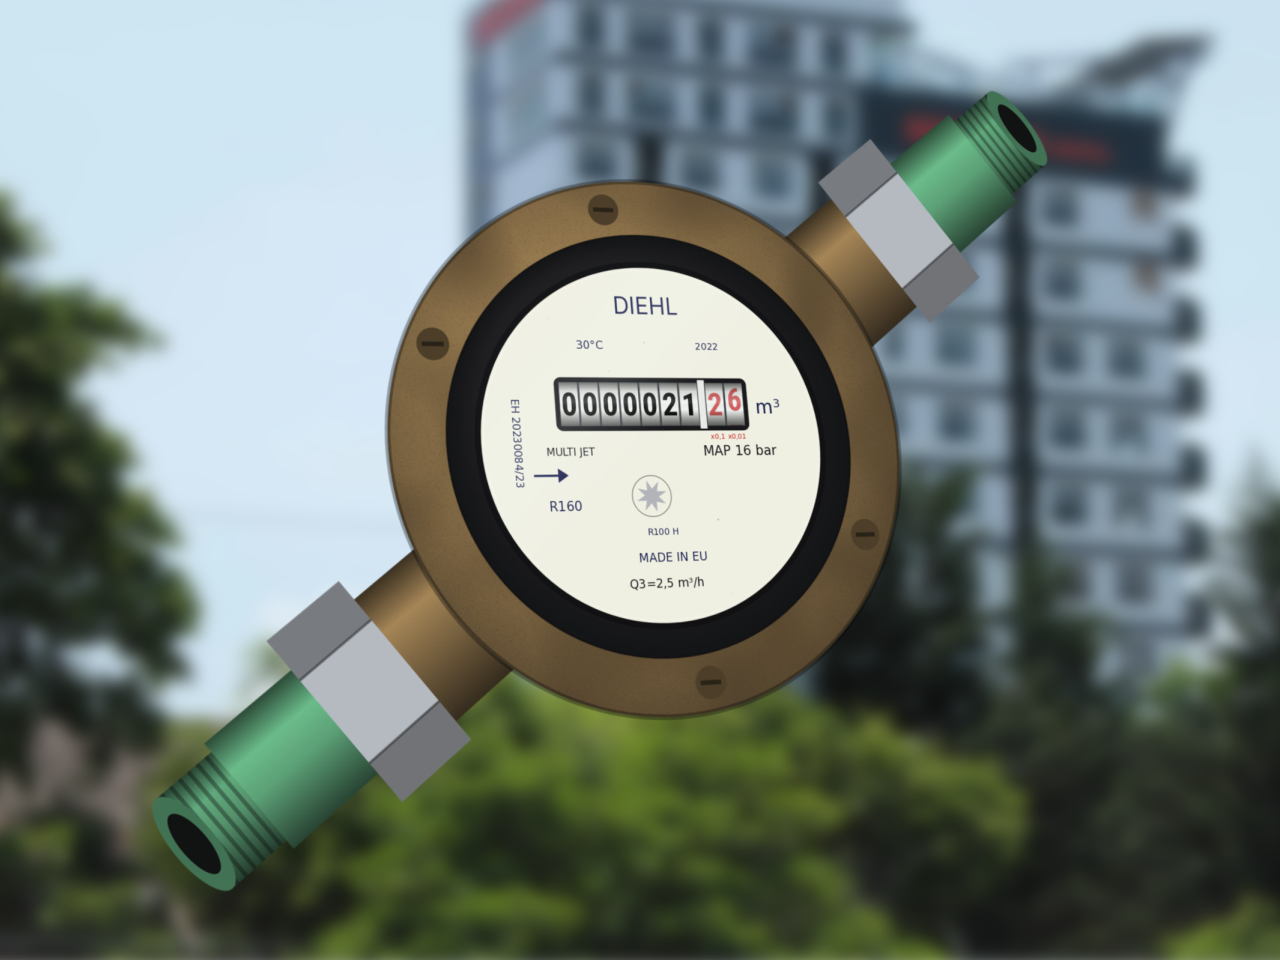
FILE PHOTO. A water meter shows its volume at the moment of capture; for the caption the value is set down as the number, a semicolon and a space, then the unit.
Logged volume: 21.26; m³
